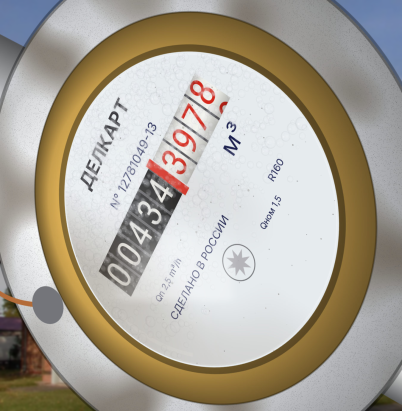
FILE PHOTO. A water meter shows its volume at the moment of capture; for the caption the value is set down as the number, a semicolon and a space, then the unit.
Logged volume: 434.3978; m³
